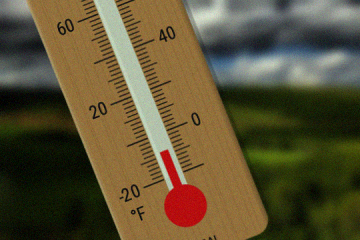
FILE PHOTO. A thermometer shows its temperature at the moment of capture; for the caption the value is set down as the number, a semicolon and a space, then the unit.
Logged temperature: -8; °F
